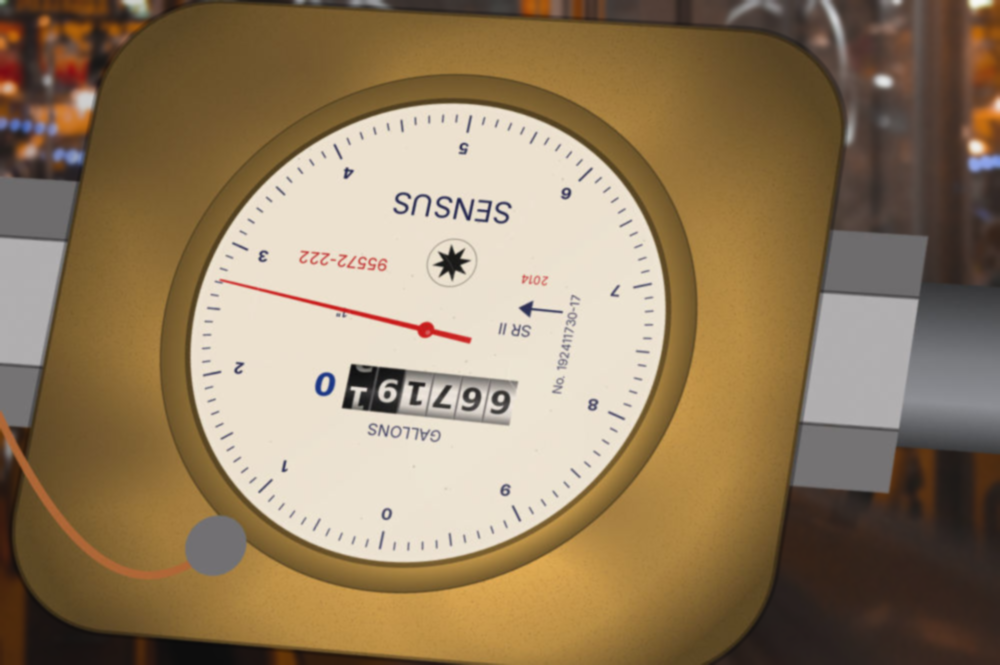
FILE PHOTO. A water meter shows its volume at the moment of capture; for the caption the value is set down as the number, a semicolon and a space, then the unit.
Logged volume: 6671912.7; gal
